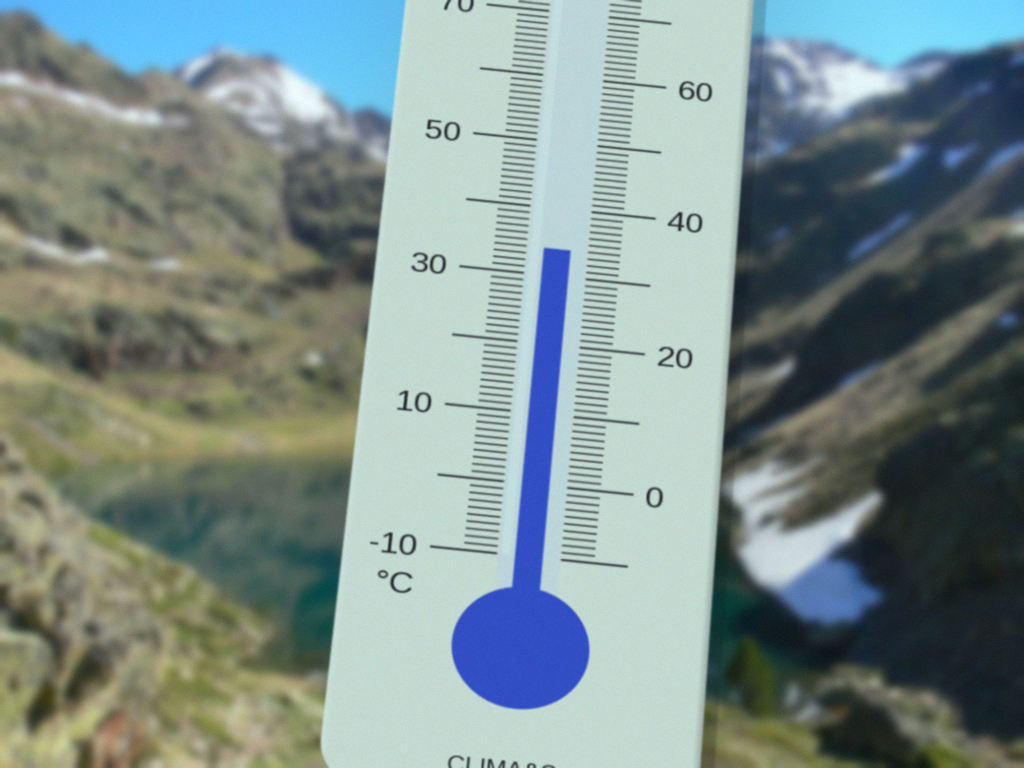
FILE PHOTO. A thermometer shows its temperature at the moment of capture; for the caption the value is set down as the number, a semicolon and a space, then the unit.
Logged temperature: 34; °C
